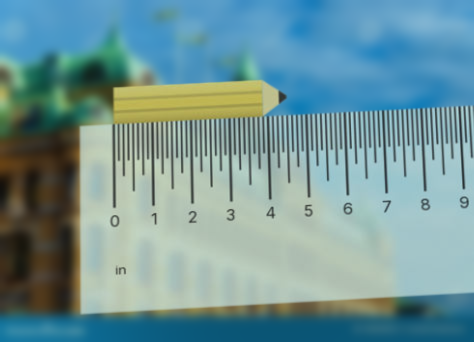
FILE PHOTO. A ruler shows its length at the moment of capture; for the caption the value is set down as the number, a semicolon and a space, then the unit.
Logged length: 4.5; in
